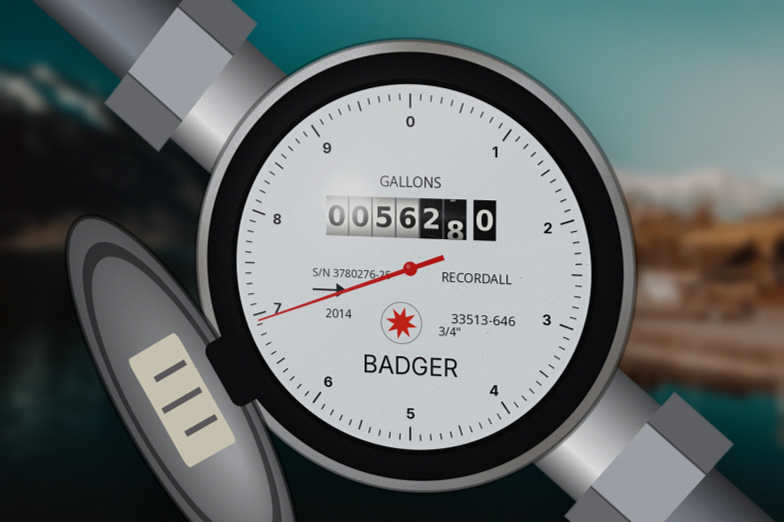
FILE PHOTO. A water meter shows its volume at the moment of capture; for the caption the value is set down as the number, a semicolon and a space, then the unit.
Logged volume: 56276.9; gal
